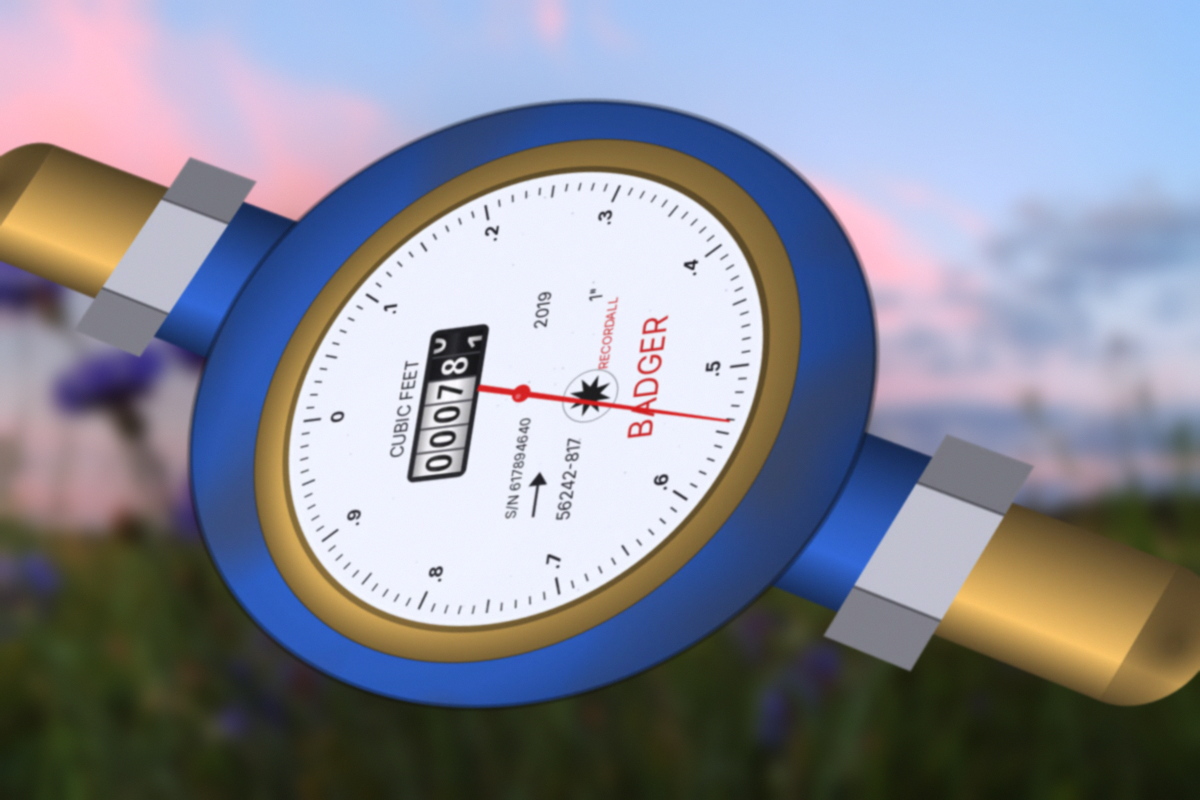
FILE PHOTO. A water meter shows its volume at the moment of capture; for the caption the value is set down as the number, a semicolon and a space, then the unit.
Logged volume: 780.54; ft³
